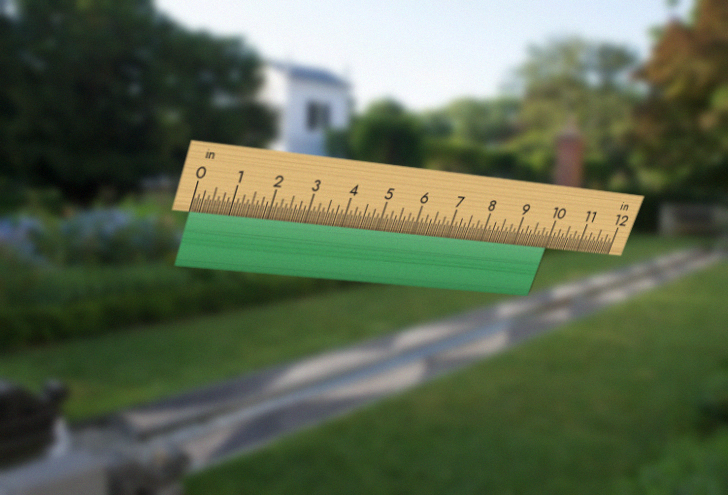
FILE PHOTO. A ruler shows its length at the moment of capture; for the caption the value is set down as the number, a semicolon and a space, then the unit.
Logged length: 10; in
